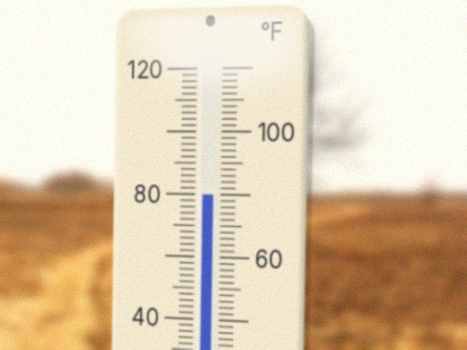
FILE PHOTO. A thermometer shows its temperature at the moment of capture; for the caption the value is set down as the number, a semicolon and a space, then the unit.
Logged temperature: 80; °F
